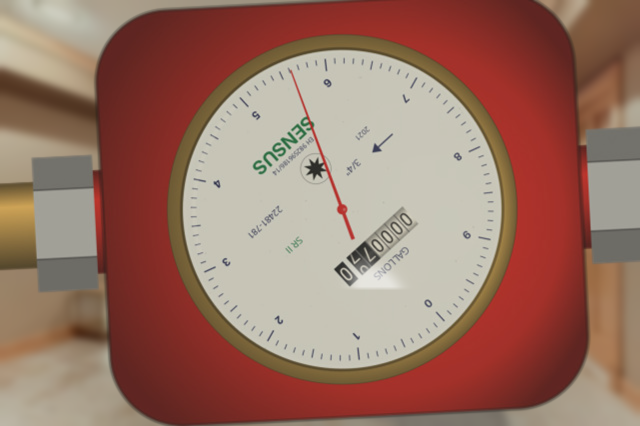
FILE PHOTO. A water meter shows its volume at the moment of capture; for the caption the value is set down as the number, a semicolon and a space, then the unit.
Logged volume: 765.6; gal
